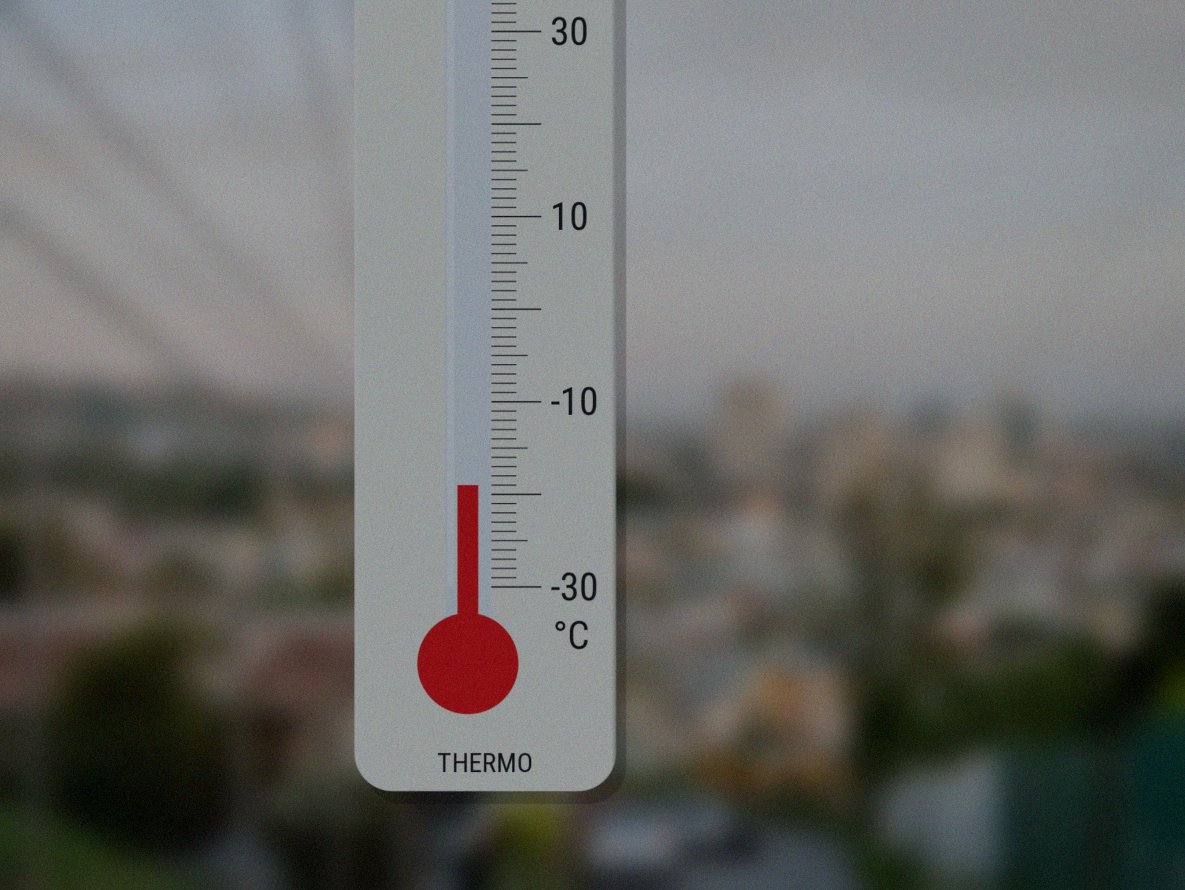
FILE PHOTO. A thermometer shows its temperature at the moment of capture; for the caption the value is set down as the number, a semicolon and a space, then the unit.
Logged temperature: -19; °C
